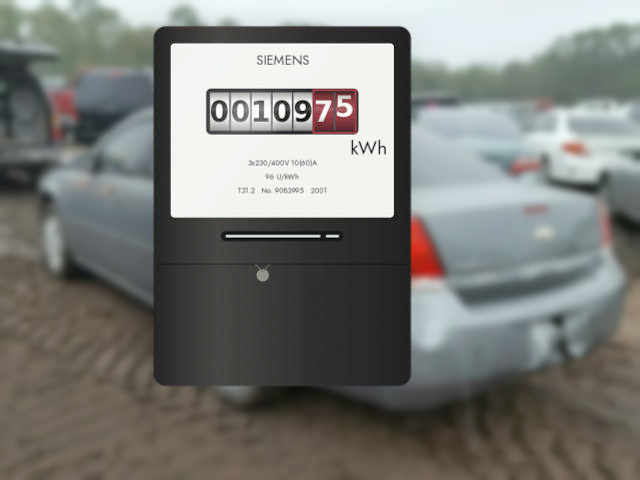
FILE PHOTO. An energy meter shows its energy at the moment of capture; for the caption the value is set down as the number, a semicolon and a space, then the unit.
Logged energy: 109.75; kWh
